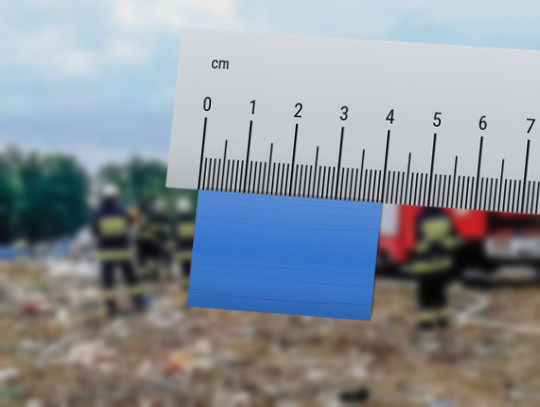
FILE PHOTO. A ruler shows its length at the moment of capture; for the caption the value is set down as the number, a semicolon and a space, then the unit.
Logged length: 4; cm
